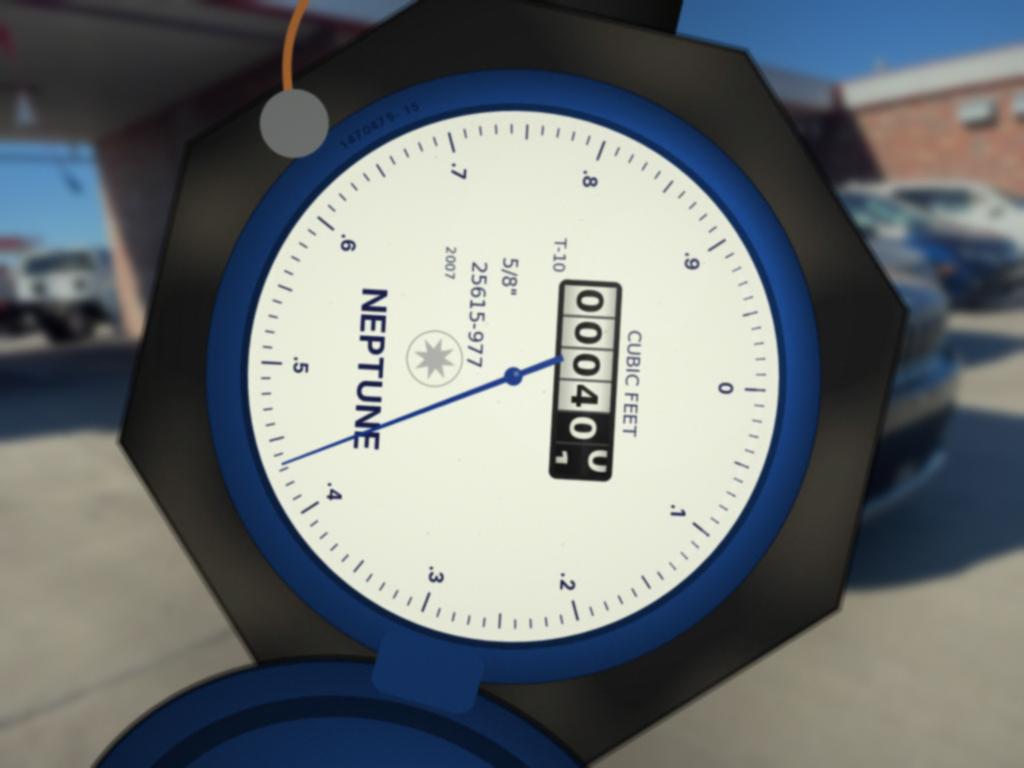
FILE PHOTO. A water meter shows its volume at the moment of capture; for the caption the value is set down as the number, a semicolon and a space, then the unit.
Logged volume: 400.43; ft³
